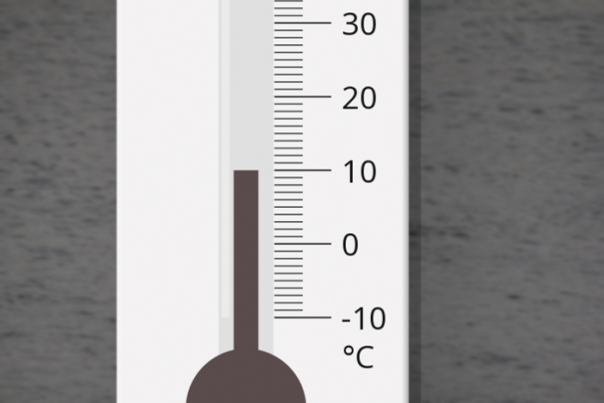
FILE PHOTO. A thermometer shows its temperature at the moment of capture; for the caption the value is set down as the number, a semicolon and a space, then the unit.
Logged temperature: 10; °C
